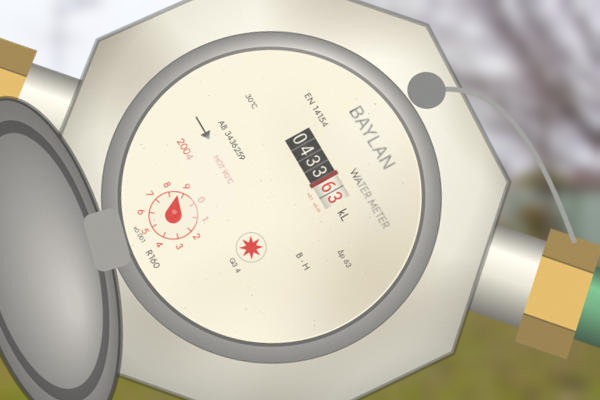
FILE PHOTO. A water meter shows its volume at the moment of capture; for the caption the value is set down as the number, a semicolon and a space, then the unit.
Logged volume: 433.638; kL
